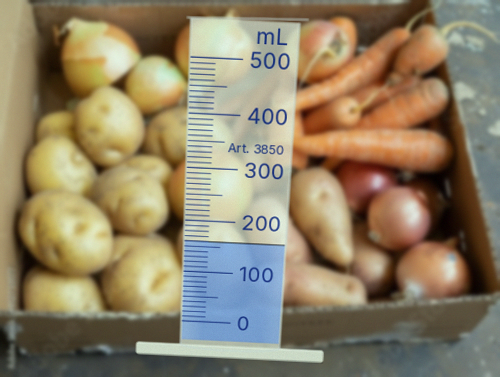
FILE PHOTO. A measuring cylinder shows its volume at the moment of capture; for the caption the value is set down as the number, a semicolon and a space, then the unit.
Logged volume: 160; mL
